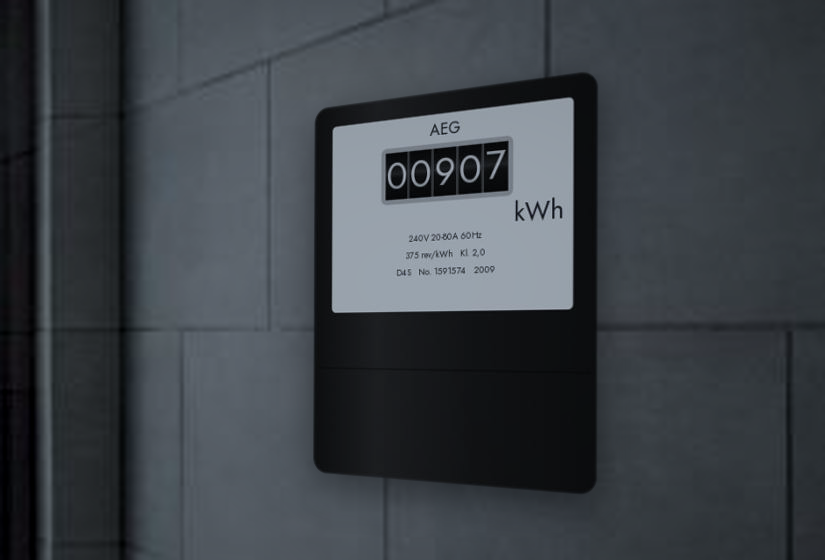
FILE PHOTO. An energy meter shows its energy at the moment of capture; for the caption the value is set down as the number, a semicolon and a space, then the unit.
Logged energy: 907; kWh
